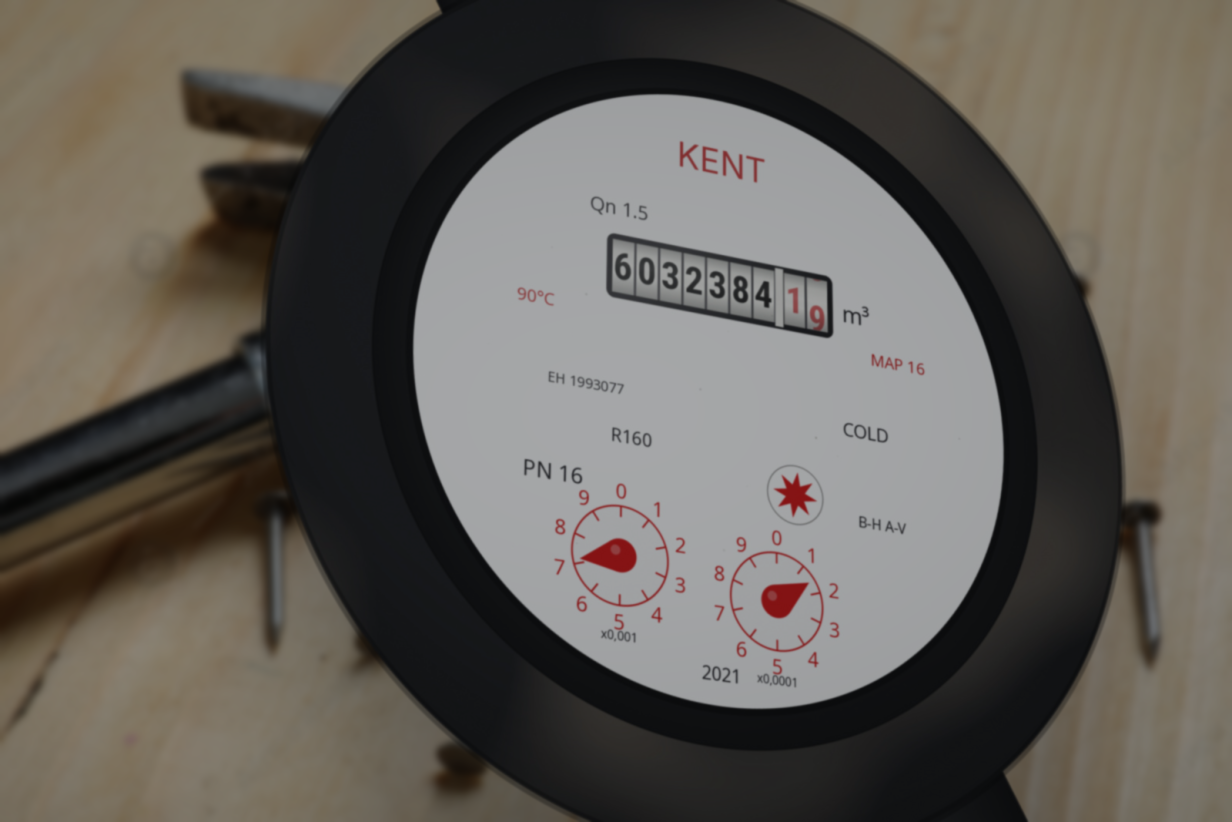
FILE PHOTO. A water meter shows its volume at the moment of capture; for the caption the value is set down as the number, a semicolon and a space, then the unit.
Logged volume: 6032384.1871; m³
